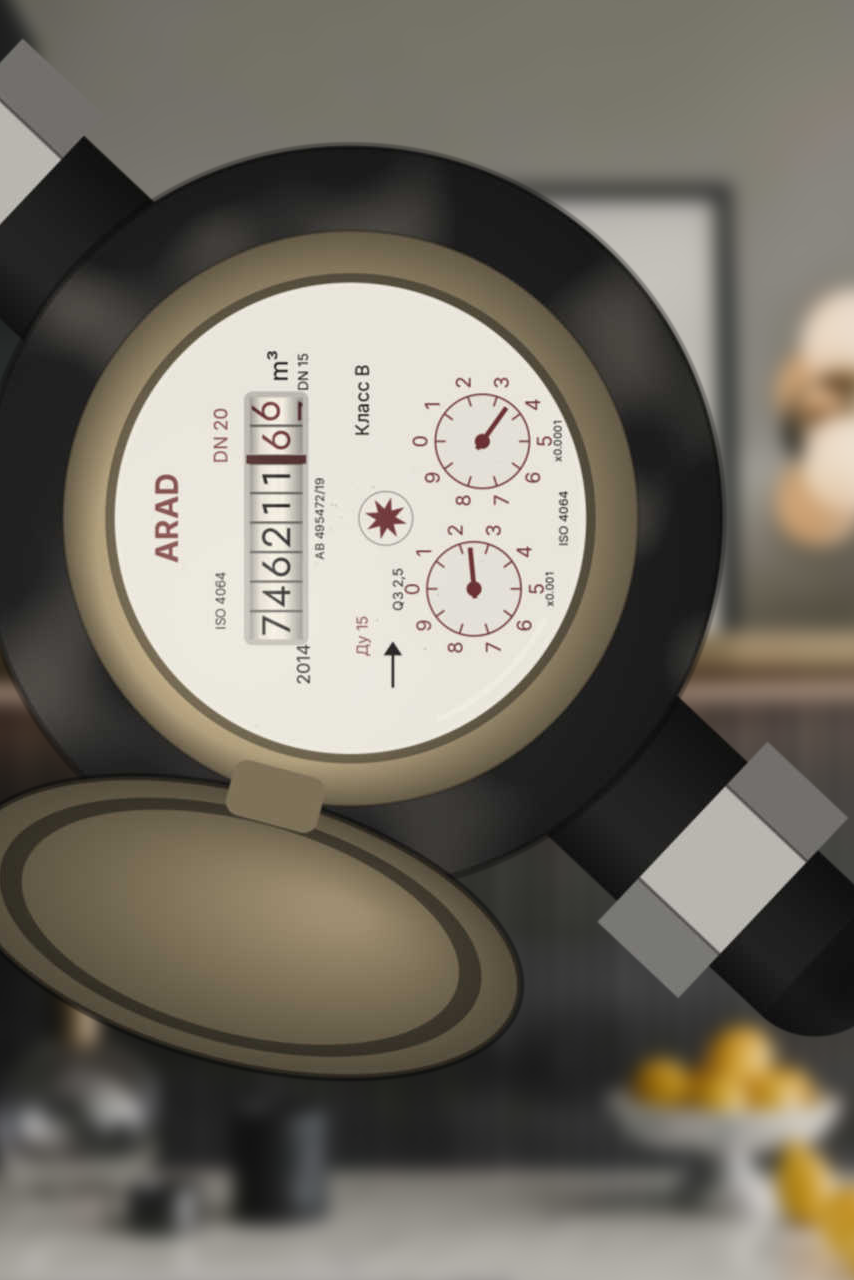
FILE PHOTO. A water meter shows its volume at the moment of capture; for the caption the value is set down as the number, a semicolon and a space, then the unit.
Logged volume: 746211.6623; m³
